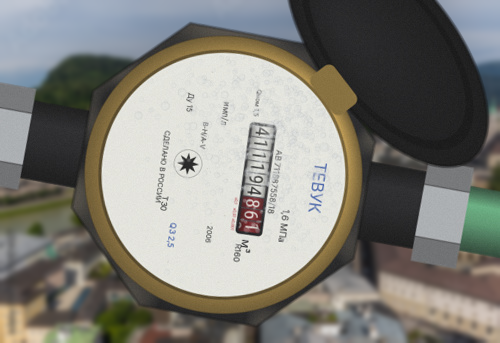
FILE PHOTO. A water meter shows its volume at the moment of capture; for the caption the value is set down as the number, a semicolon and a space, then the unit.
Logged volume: 411194.861; m³
